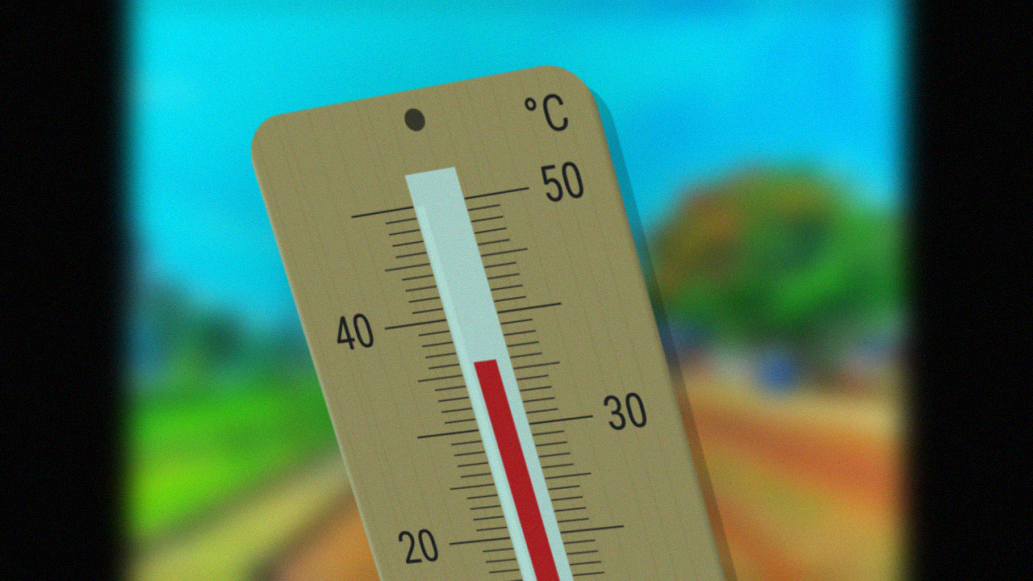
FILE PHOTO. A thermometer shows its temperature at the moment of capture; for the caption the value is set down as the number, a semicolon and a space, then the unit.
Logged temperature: 36; °C
